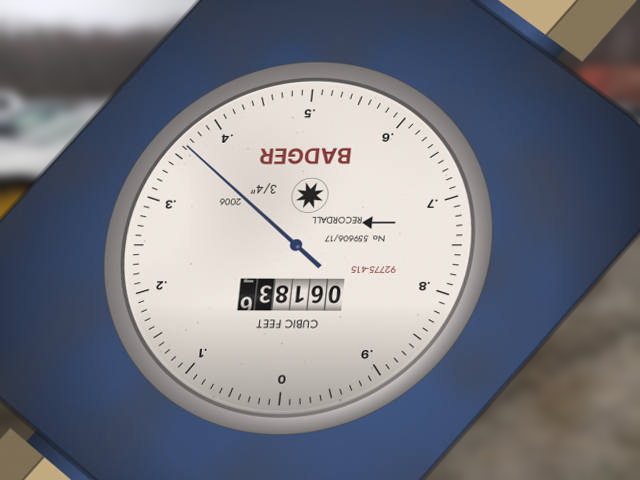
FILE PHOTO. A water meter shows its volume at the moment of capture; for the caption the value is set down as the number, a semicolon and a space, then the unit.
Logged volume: 61836.36; ft³
